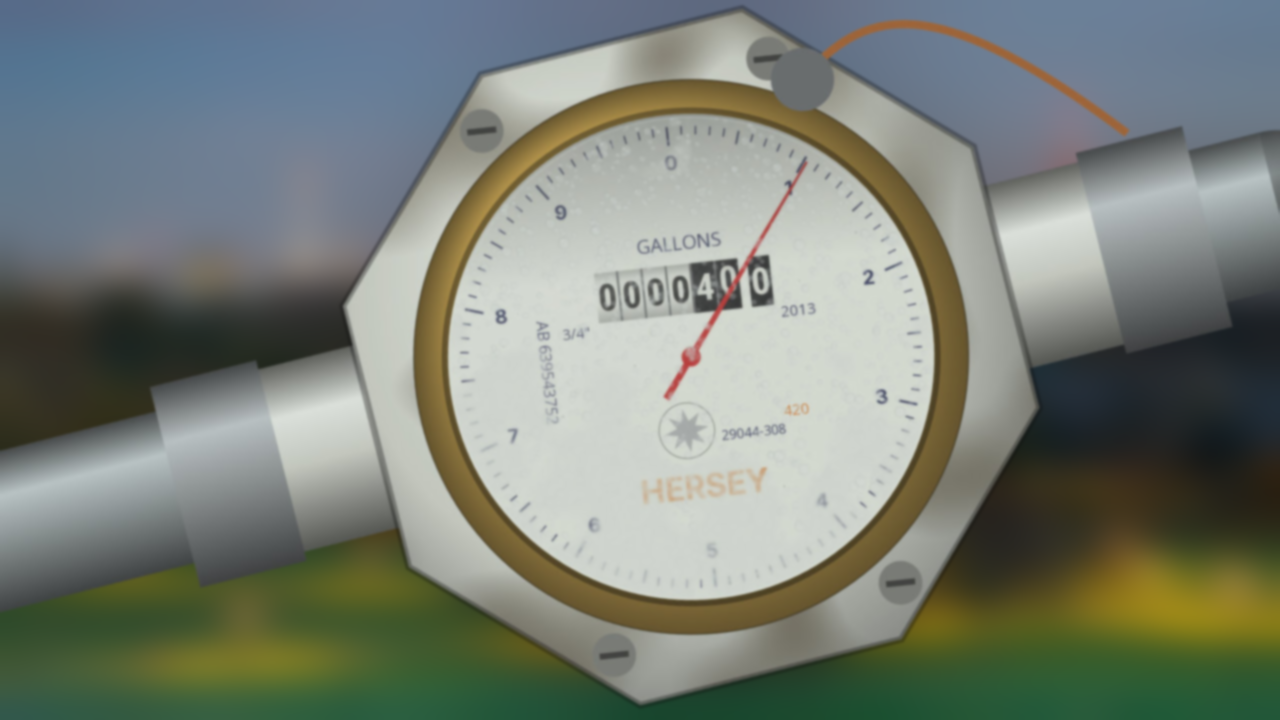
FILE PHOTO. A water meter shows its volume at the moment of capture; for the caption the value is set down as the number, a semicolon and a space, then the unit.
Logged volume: 401.0; gal
